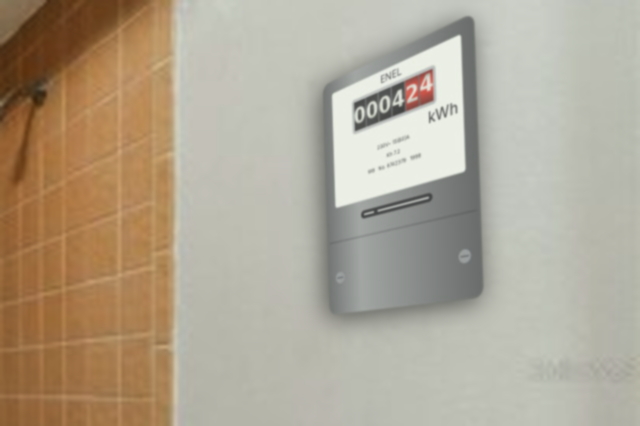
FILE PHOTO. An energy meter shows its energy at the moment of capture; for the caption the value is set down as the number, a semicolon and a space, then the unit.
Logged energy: 4.24; kWh
